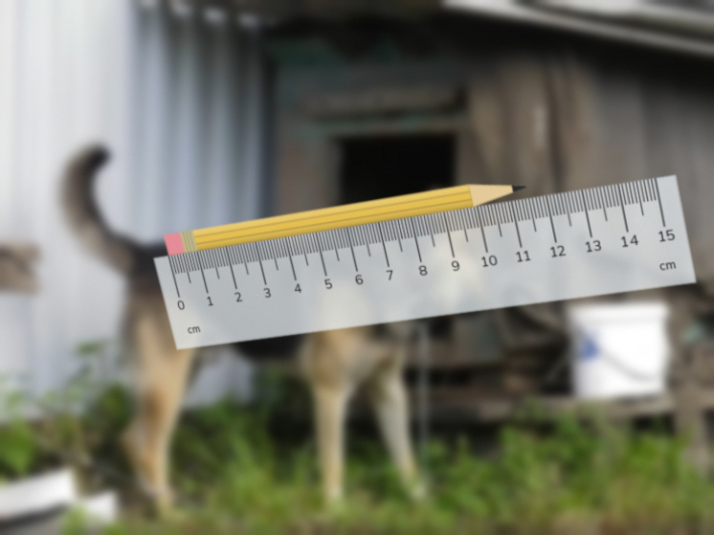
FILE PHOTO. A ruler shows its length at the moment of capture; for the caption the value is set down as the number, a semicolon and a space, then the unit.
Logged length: 11.5; cm
